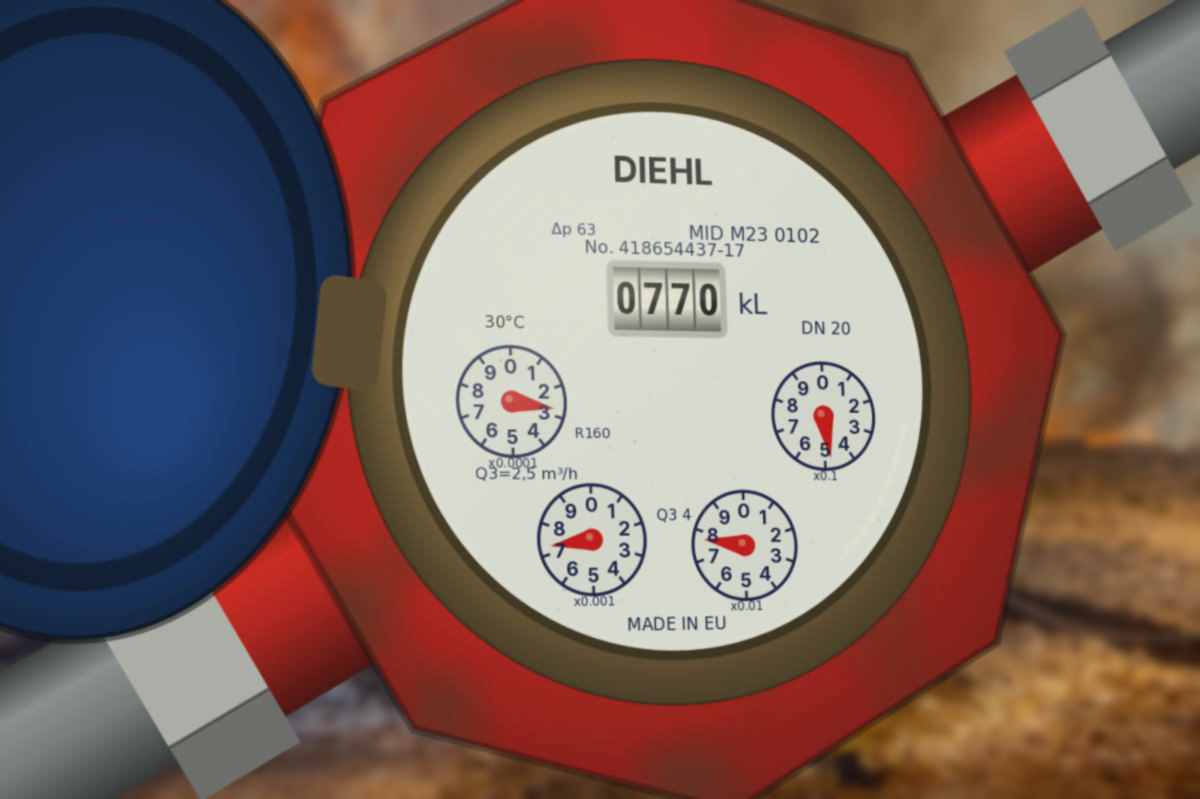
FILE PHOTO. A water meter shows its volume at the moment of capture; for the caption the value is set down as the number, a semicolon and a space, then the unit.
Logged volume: 770.4772; kL
